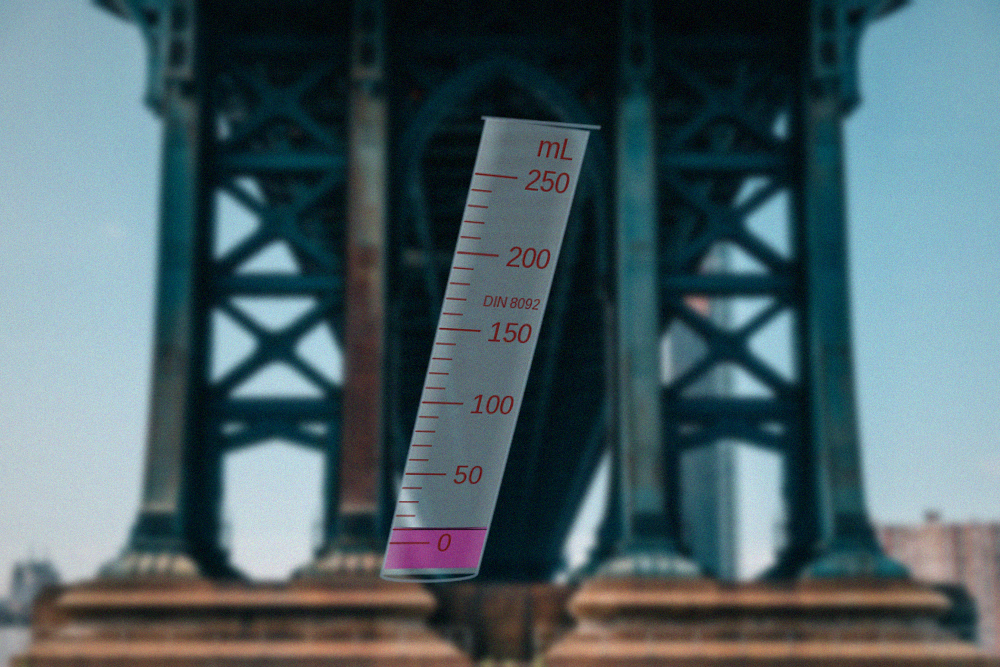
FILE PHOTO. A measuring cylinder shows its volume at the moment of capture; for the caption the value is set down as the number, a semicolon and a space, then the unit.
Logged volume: 10; mL
